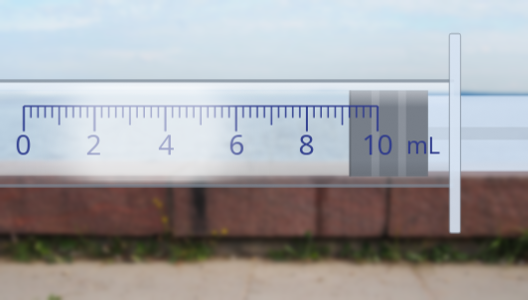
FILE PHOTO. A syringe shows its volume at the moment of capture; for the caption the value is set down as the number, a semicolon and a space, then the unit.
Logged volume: 9.2; mL
